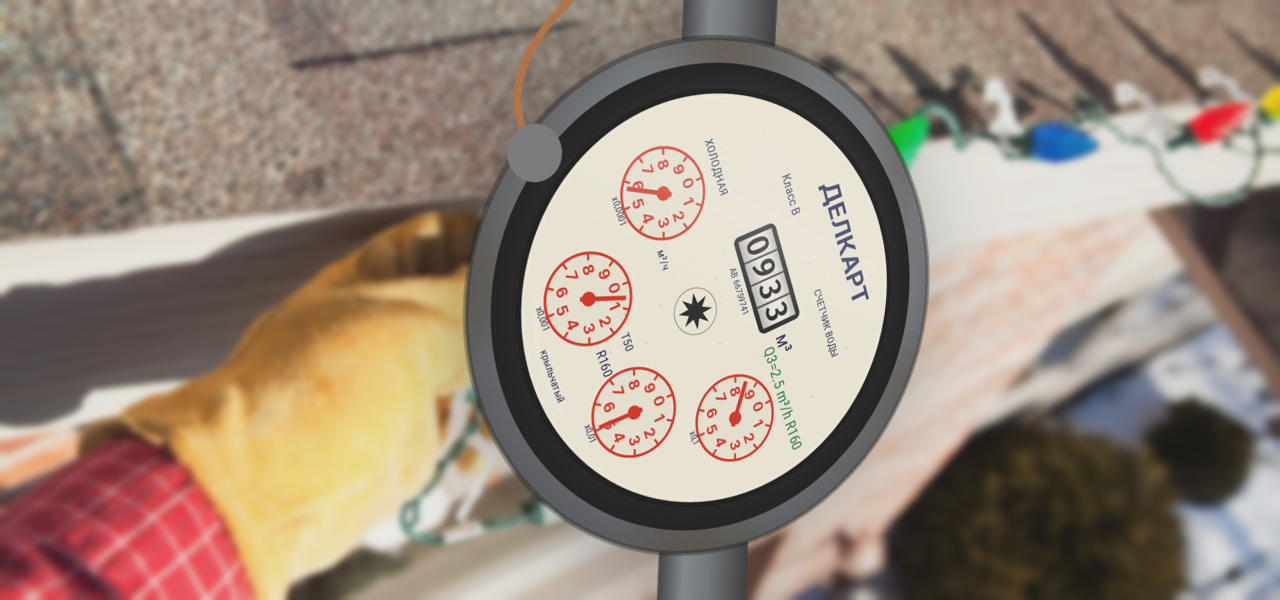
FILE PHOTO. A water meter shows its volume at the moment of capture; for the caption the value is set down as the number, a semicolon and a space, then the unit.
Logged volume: 933.8505; m³
